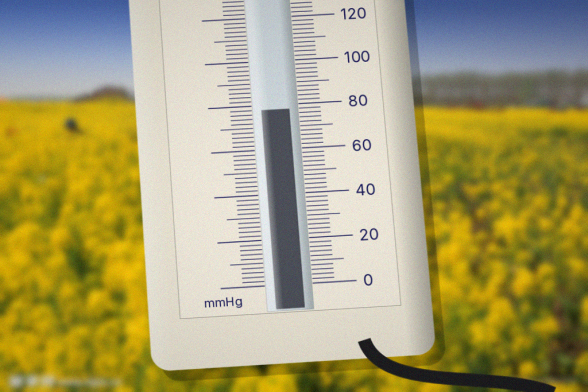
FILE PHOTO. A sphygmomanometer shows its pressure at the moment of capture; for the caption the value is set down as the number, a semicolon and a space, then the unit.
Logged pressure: 78; mmHg
